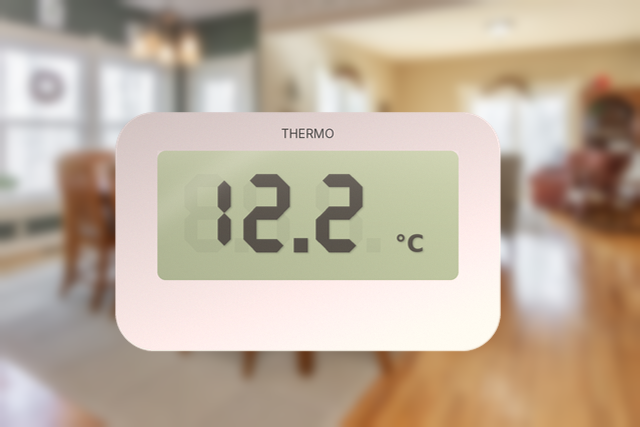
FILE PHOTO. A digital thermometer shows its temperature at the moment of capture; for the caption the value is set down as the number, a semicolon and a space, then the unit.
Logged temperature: 12.2; °C
